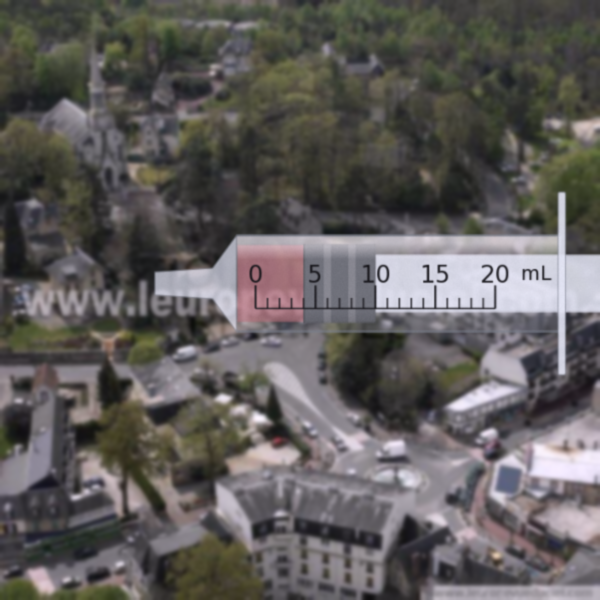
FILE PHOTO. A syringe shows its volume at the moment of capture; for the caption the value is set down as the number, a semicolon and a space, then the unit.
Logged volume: 4; mL
